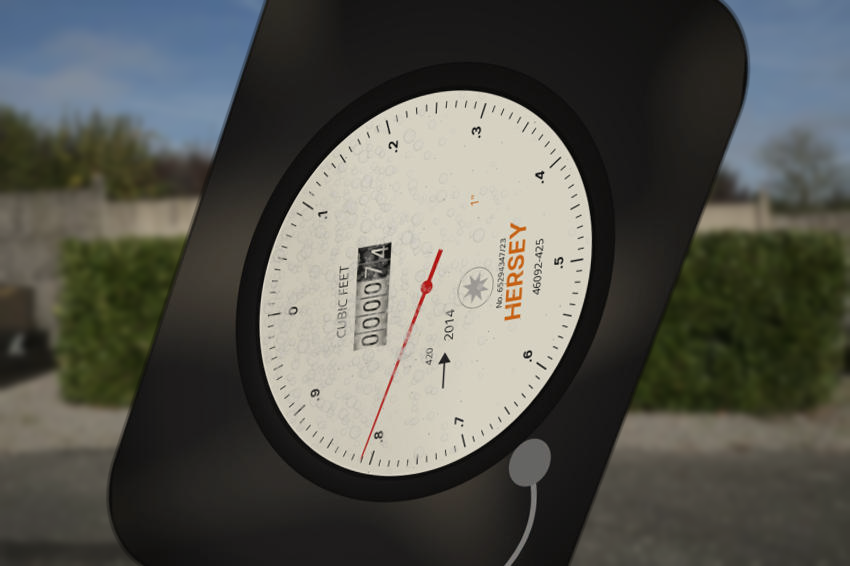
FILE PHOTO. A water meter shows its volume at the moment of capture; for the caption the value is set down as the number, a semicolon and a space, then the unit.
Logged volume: 73.81; ft³
